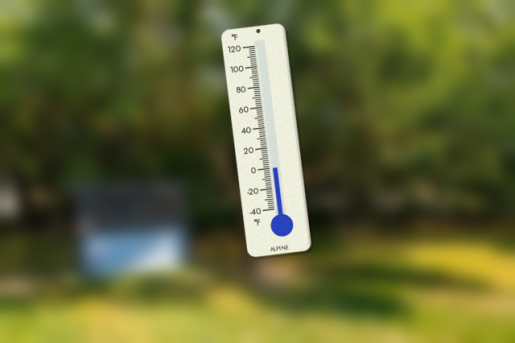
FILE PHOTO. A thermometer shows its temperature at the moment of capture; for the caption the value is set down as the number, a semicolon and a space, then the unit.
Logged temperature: 0; °F
